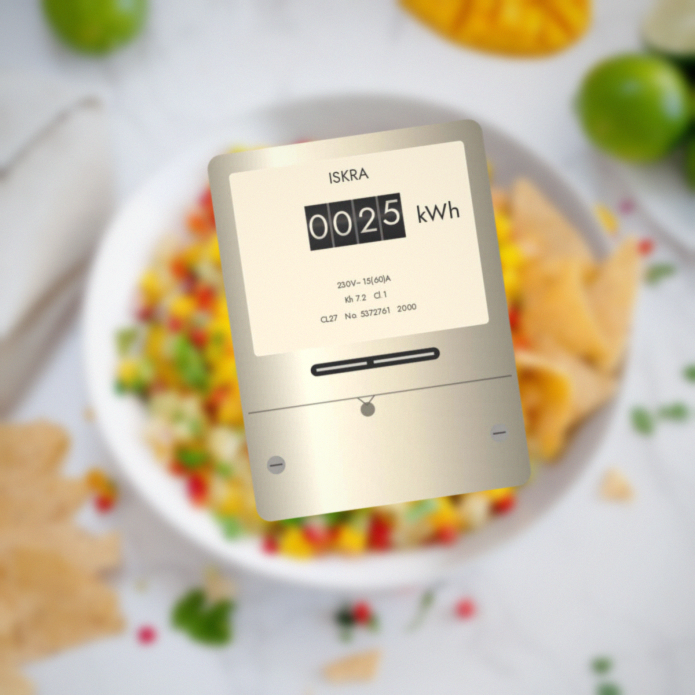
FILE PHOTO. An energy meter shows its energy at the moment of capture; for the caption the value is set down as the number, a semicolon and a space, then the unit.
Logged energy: 25; kWh
